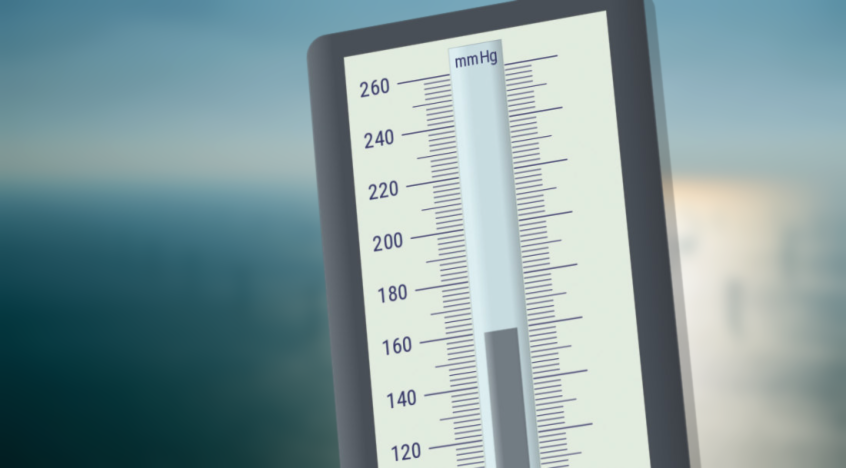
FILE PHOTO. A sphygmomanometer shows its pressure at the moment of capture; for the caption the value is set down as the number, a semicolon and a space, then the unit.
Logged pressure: 160; mmHg
